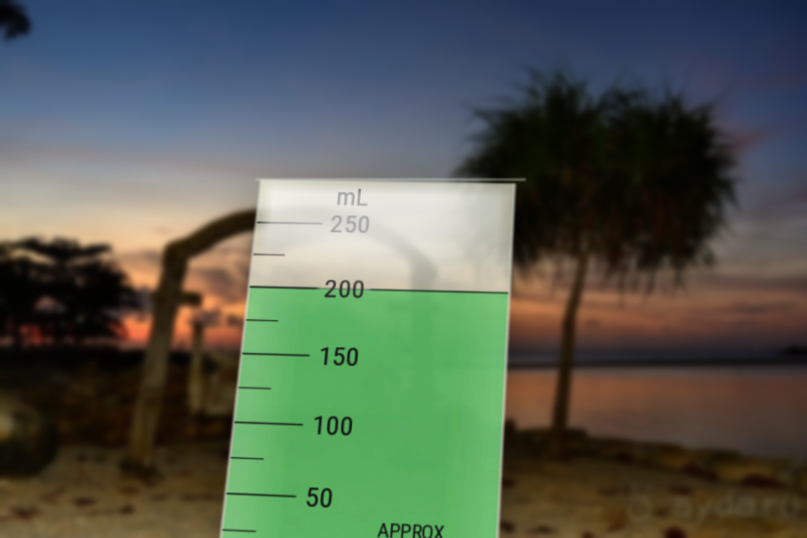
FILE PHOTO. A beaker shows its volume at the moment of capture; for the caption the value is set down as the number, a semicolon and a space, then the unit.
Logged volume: 200; mL
